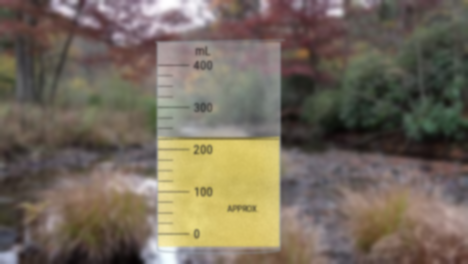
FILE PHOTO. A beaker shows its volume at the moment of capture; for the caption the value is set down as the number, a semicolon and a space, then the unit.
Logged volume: 225; mL
